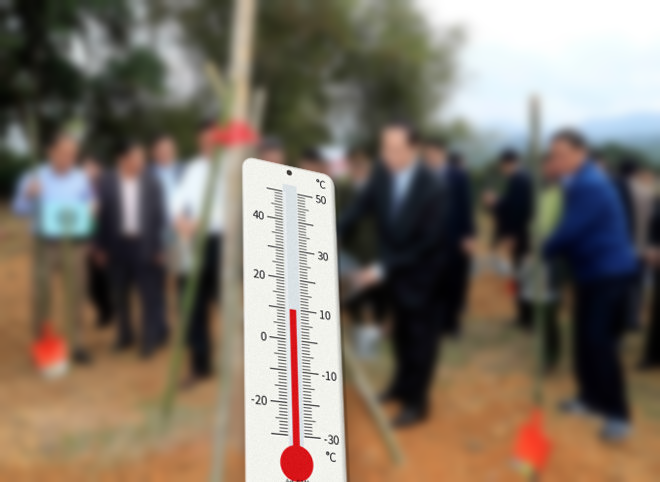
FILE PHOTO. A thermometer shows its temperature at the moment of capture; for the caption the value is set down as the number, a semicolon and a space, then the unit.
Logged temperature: 10; °C
